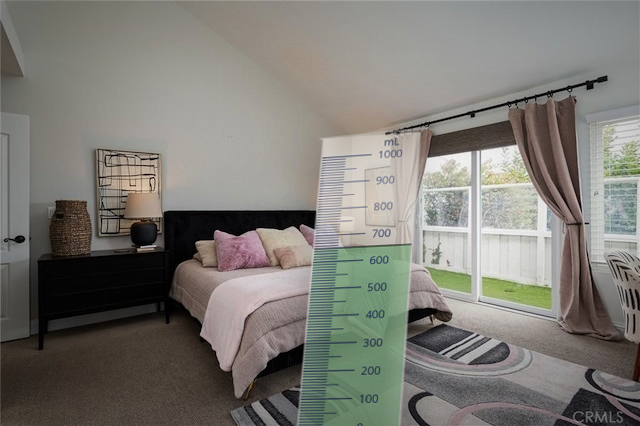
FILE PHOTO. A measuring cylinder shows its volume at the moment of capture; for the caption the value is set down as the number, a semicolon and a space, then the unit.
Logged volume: 650; mL
